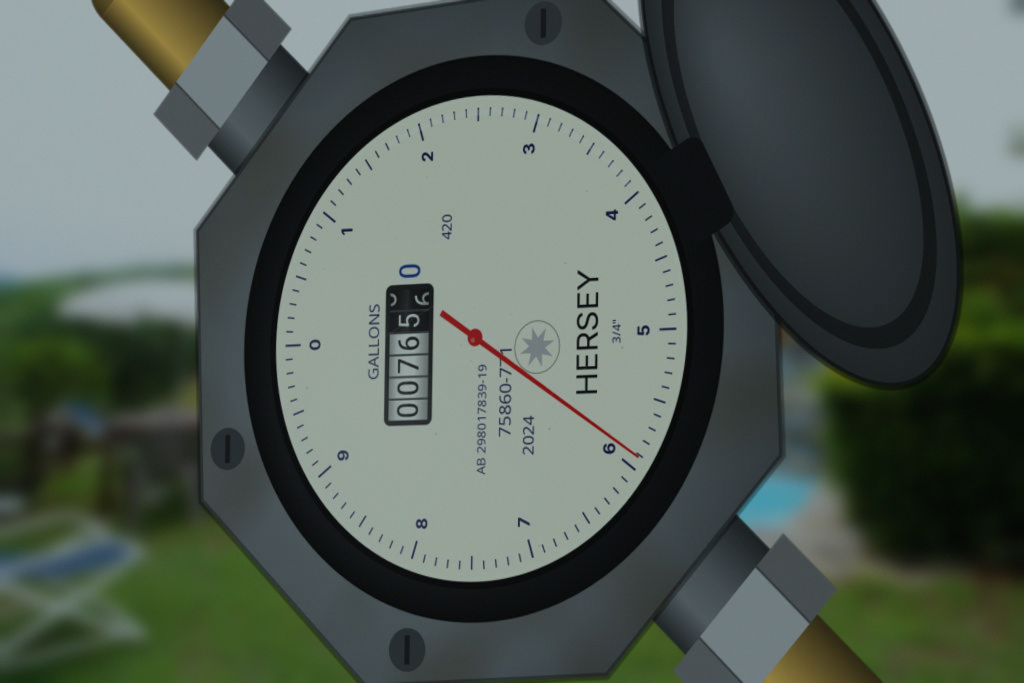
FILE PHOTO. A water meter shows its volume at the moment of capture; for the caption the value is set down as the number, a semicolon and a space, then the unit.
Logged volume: 76555.9; gal
